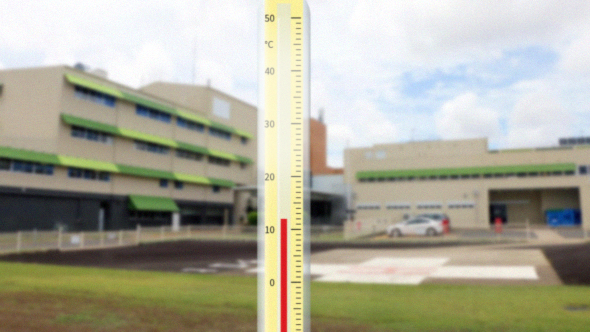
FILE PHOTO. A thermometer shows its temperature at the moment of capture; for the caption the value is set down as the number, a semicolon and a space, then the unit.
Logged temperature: 12; °C
